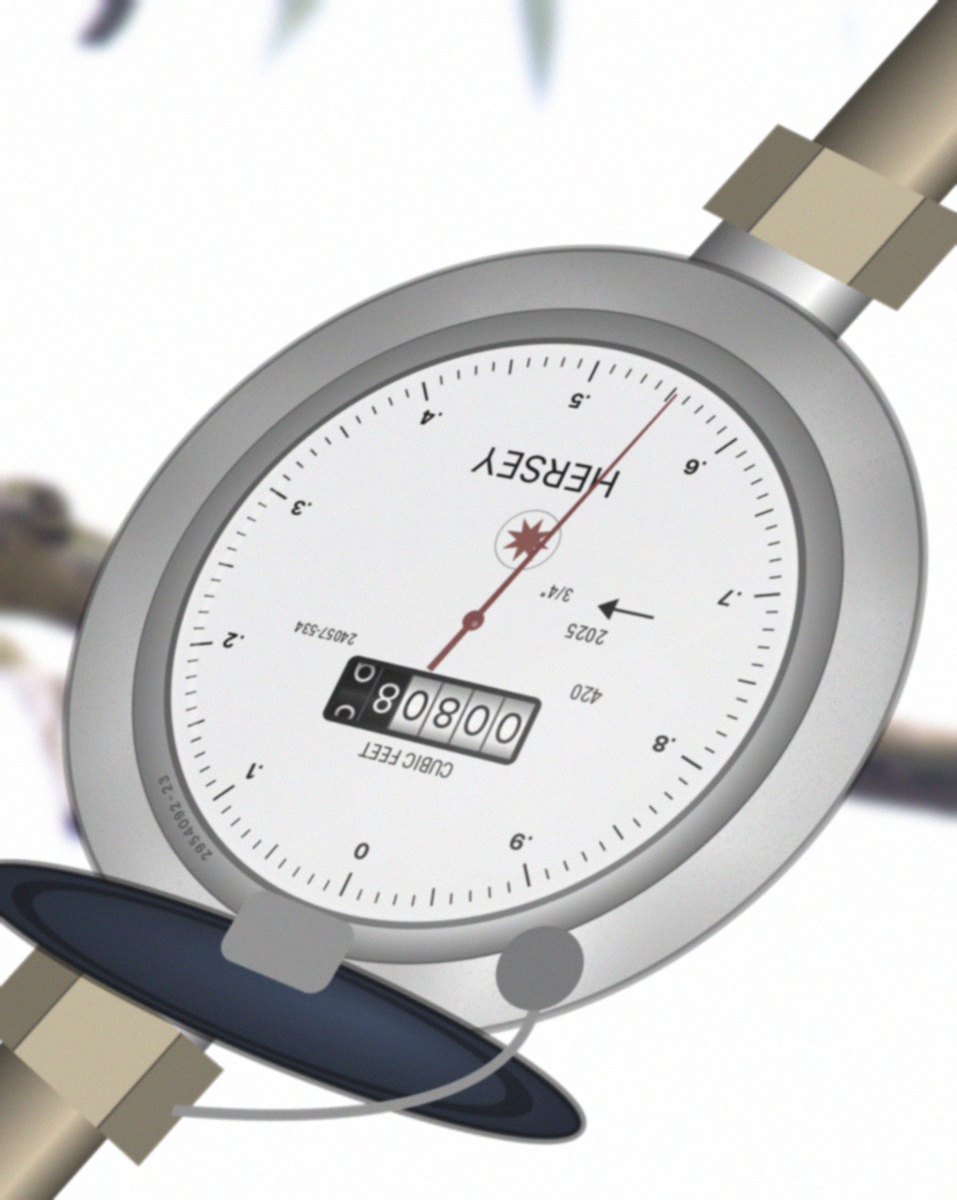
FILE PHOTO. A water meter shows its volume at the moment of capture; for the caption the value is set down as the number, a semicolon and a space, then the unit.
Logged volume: 8088.55; ft³
